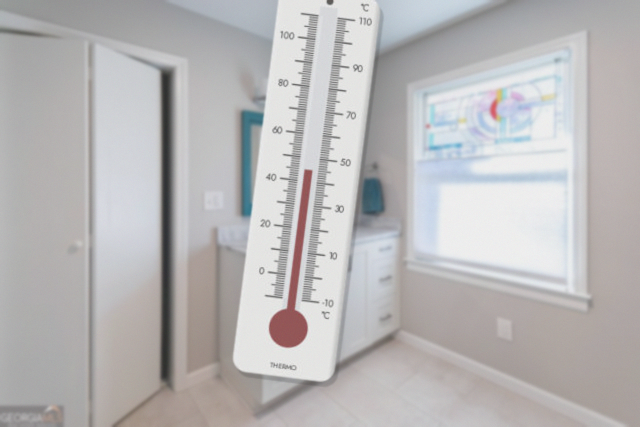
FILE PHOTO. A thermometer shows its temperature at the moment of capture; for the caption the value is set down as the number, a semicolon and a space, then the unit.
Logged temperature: 45; °C
